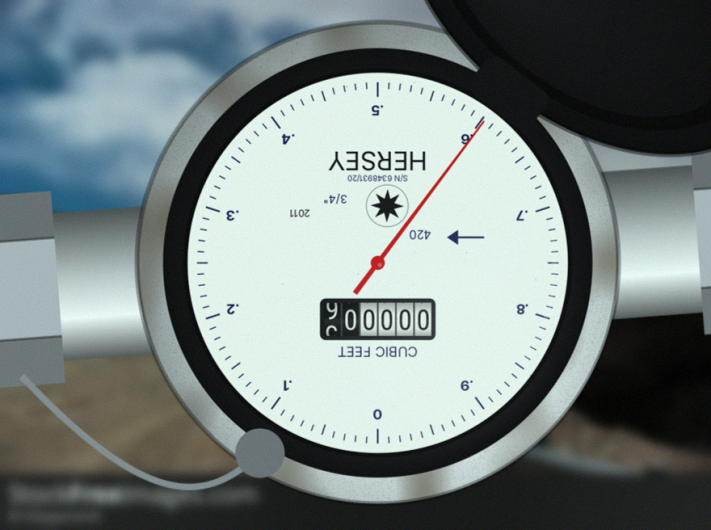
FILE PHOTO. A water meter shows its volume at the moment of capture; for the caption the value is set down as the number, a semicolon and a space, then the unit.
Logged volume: 5.60; ft³
